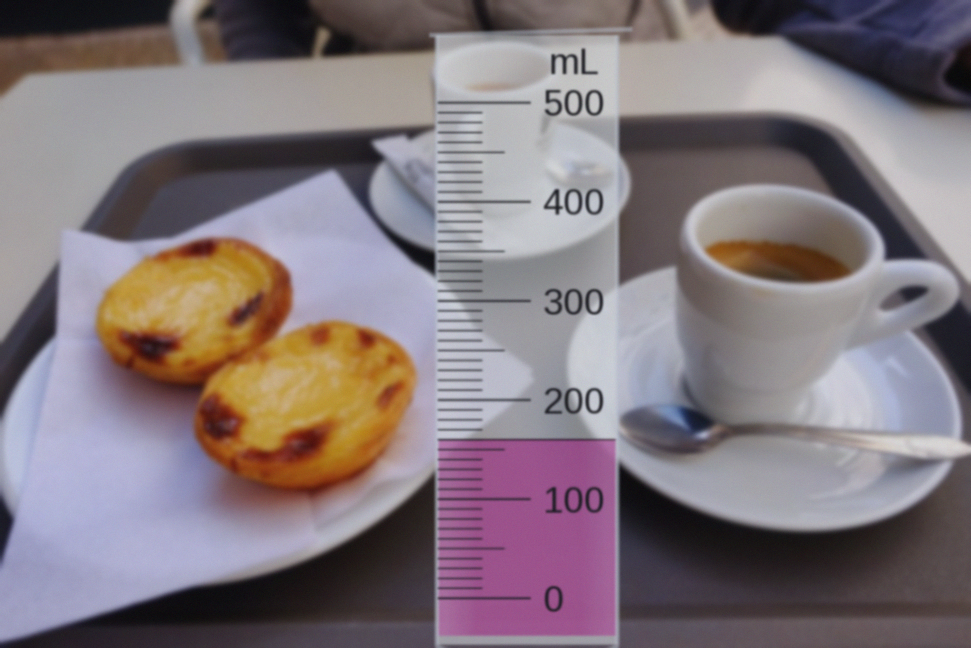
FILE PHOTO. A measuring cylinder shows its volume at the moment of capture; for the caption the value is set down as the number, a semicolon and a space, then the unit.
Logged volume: 160; mL
